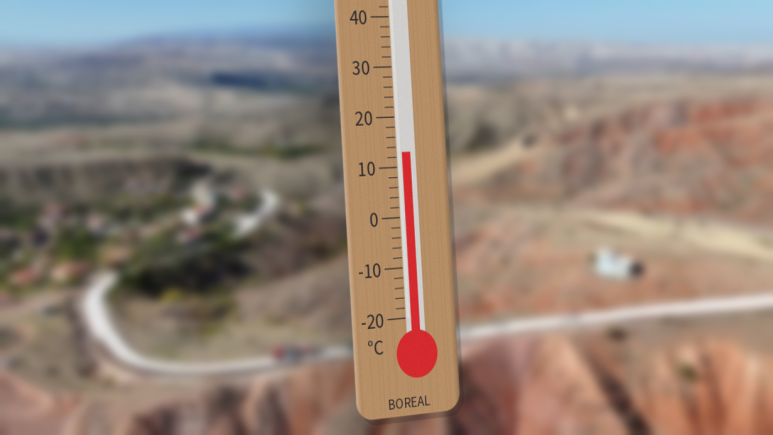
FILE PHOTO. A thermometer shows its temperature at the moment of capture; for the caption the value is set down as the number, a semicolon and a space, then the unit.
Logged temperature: 13; °C
